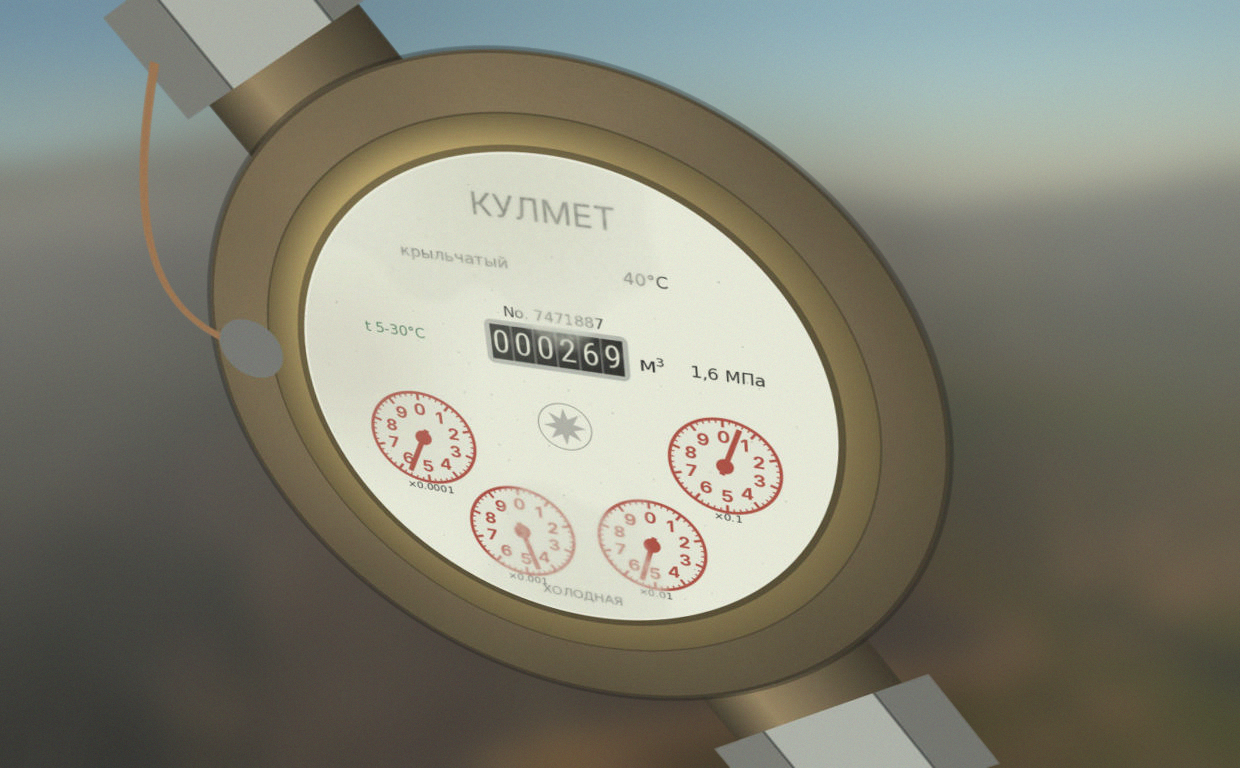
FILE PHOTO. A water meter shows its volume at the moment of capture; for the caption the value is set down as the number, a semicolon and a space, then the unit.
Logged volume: 269.0545; m³
